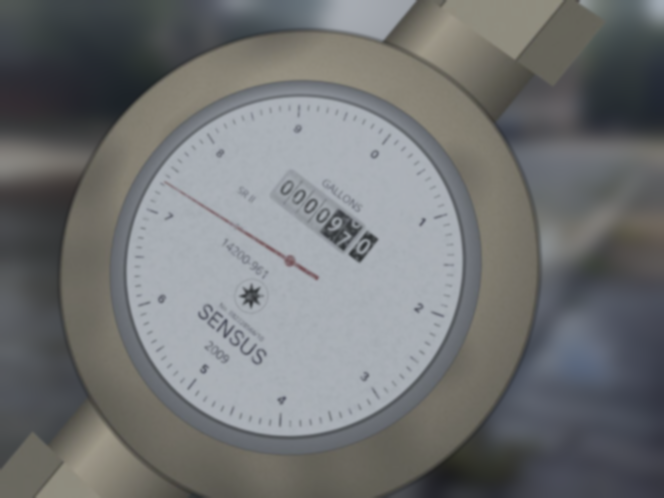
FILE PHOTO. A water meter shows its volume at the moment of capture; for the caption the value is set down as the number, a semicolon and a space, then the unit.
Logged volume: 967.3; gal
